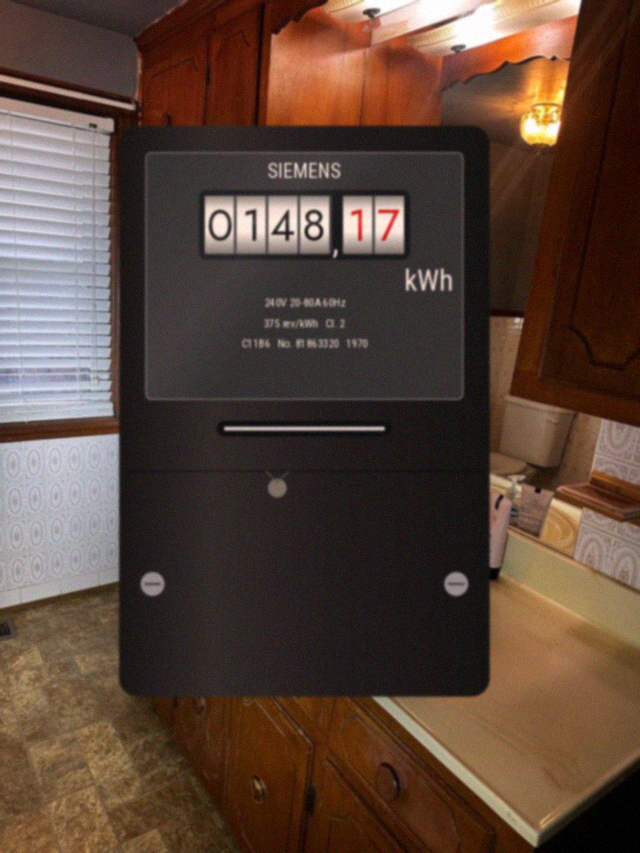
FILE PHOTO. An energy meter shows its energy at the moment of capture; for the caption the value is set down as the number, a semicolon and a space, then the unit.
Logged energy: 148.17; kWh
